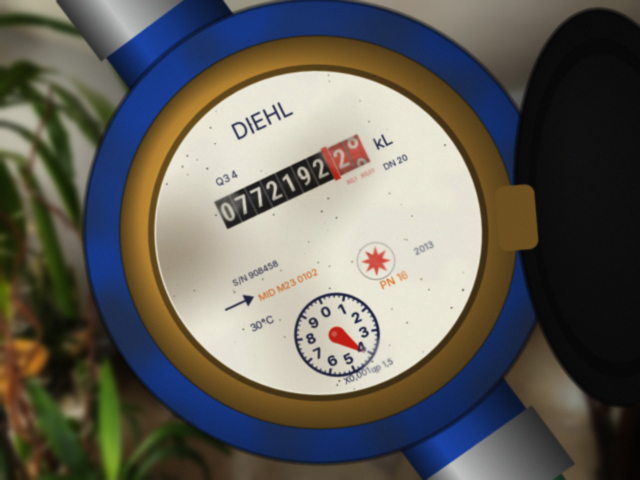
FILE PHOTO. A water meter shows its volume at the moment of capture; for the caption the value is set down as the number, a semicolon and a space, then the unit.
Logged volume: 772192.284; kL
